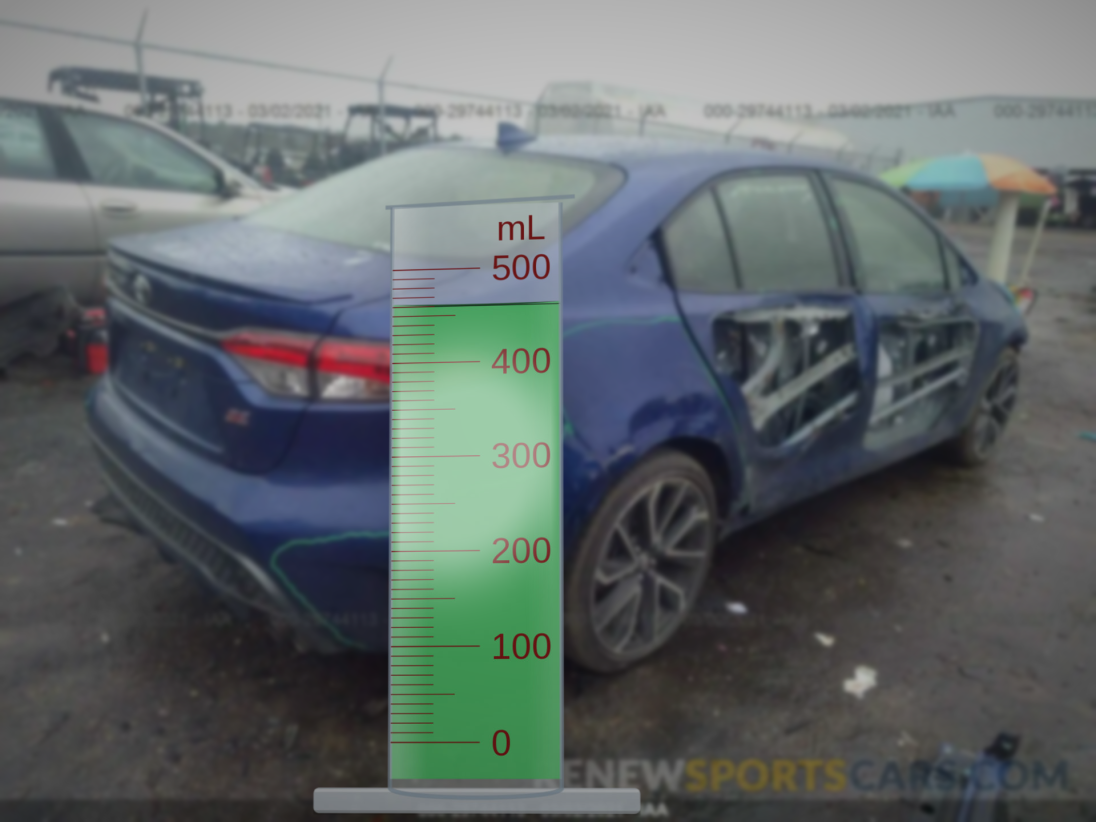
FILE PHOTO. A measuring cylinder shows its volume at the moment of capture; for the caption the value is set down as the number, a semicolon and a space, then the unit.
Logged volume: 460; mL
